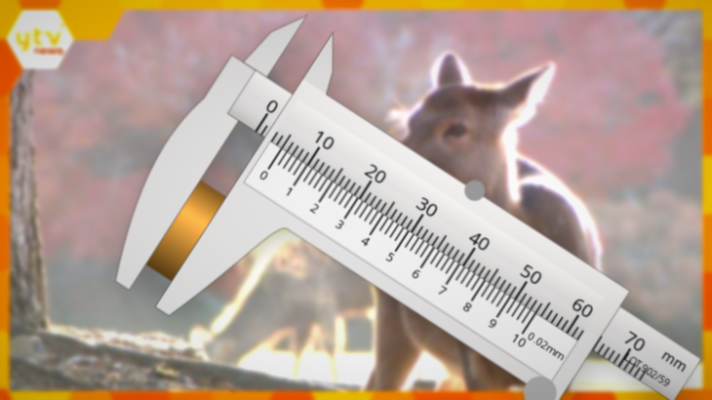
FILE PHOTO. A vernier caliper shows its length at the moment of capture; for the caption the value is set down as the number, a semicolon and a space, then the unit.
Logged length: 5.0; mm
